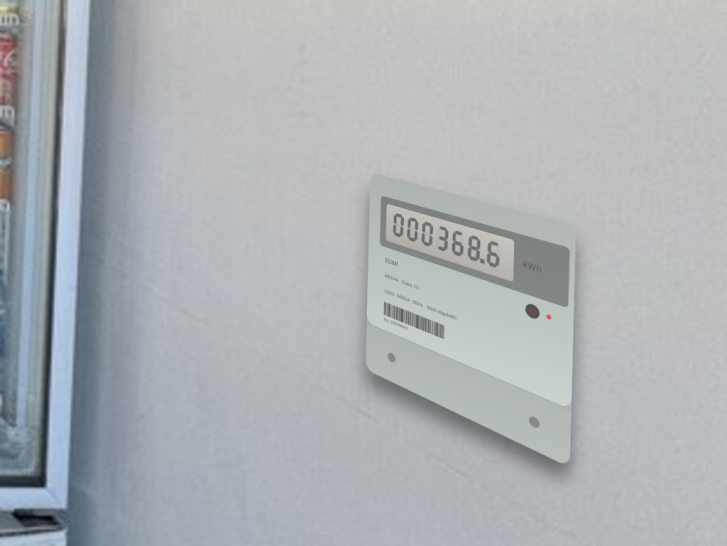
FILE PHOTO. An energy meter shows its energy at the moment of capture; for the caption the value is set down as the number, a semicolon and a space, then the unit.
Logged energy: 368.6; kWh
